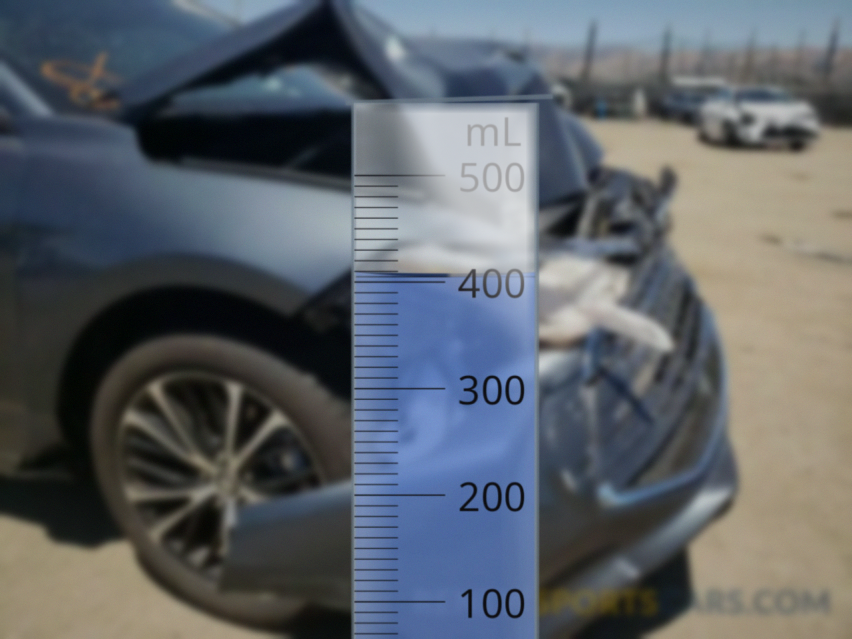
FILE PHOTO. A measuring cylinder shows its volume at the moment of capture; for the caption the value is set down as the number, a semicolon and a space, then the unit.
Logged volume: 405; mL
